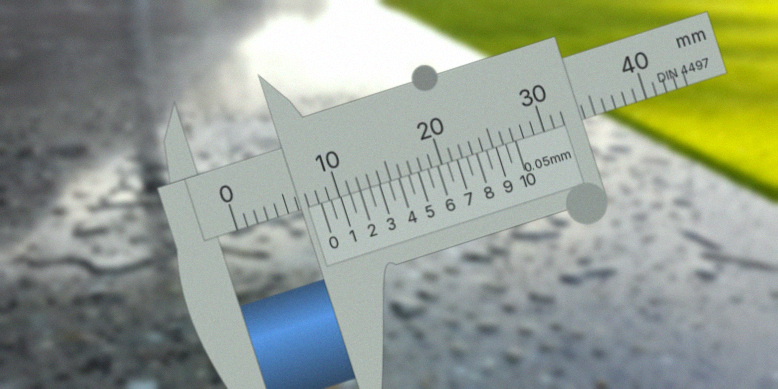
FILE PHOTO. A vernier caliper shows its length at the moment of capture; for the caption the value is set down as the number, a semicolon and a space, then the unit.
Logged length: 8.2; mm
